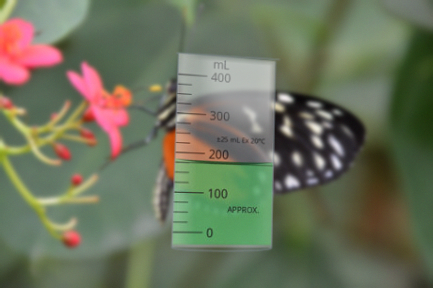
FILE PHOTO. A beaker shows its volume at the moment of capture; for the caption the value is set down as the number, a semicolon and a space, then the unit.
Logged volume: 175; mL
